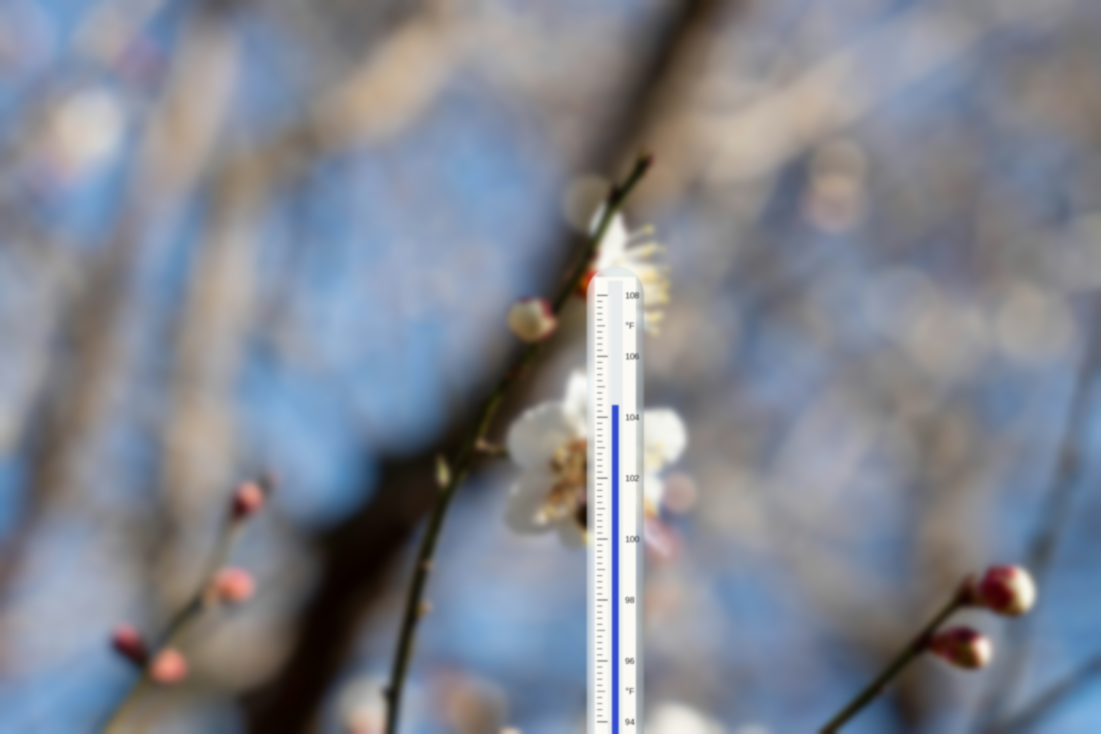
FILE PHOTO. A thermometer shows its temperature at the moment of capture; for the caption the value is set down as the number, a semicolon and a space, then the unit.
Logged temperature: 104.4; °F
